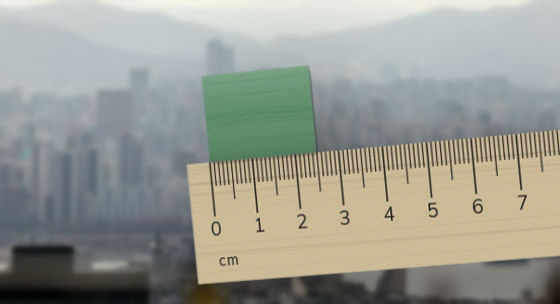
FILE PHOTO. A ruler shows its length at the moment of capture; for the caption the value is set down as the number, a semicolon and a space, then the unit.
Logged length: 2.5; cm
